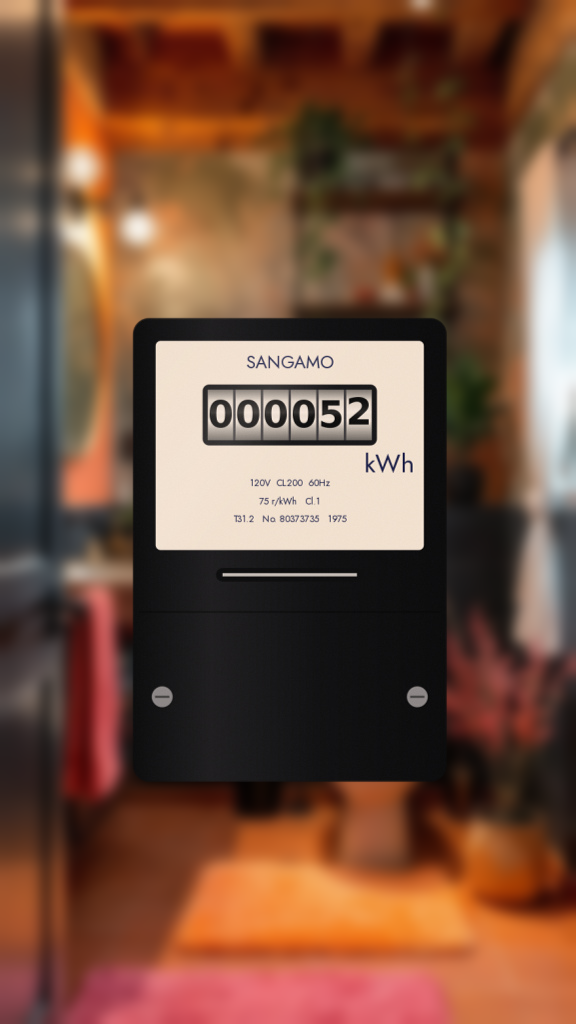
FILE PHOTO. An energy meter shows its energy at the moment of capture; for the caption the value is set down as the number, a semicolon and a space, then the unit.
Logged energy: 52; kWh
